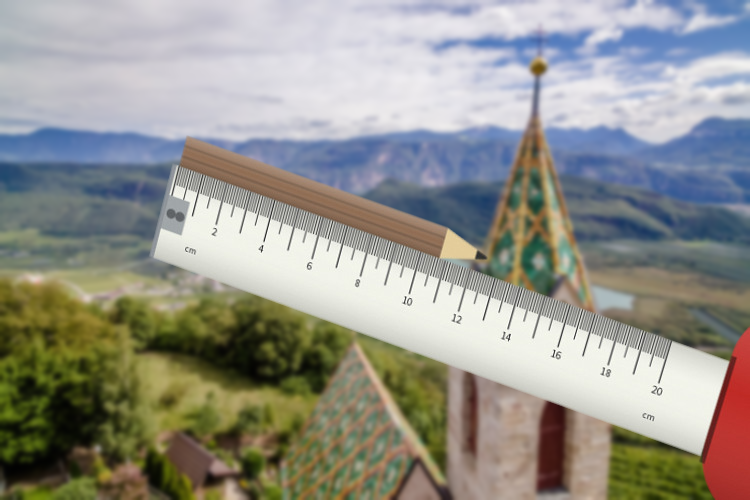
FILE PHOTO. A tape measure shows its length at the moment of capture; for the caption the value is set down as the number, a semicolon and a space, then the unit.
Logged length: 12.5; cm
